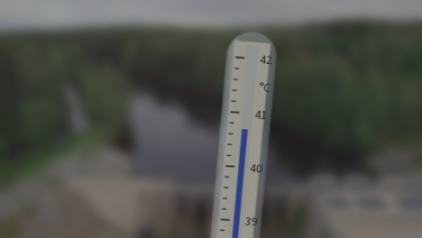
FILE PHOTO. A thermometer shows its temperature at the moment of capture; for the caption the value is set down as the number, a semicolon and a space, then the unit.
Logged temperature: 40.7; °C
